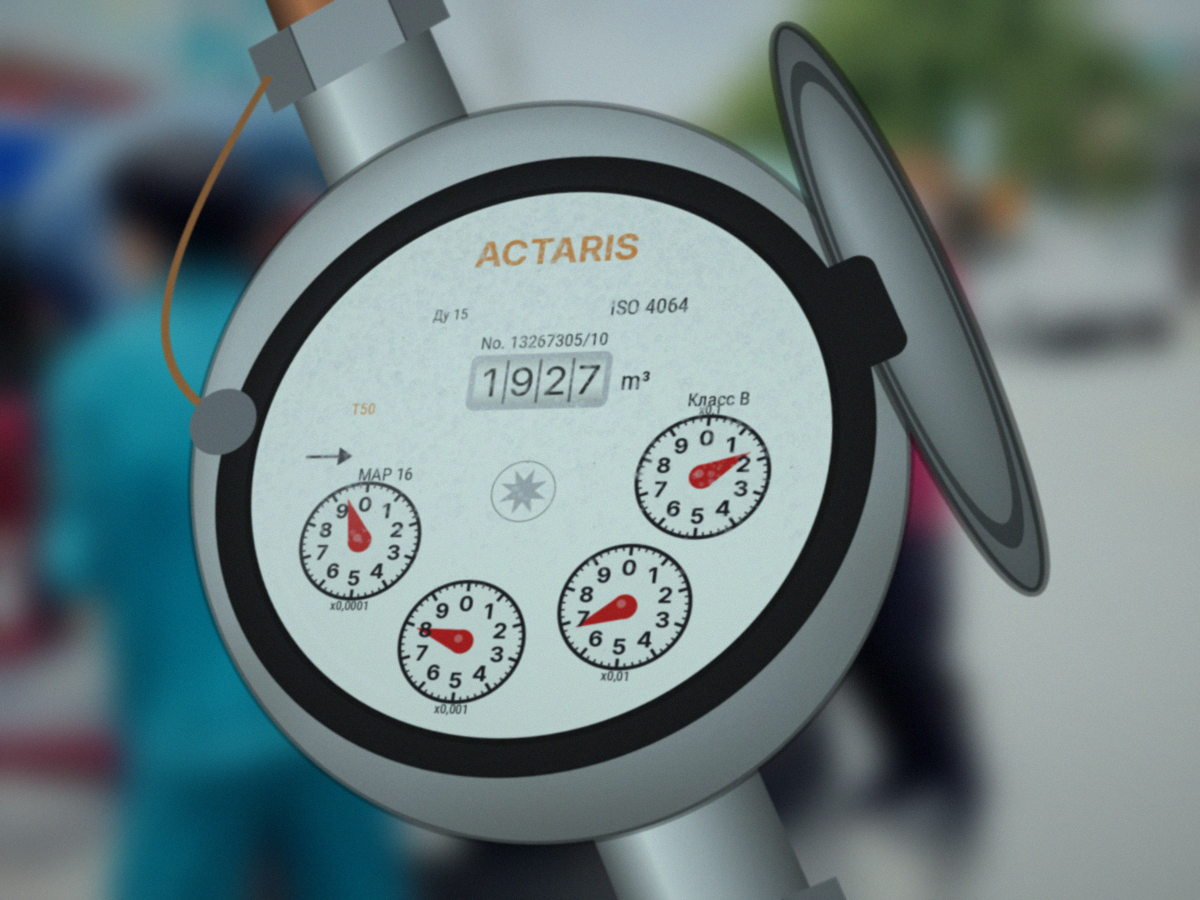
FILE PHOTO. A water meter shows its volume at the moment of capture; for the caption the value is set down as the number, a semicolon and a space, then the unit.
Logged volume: 1927.1679; m³
